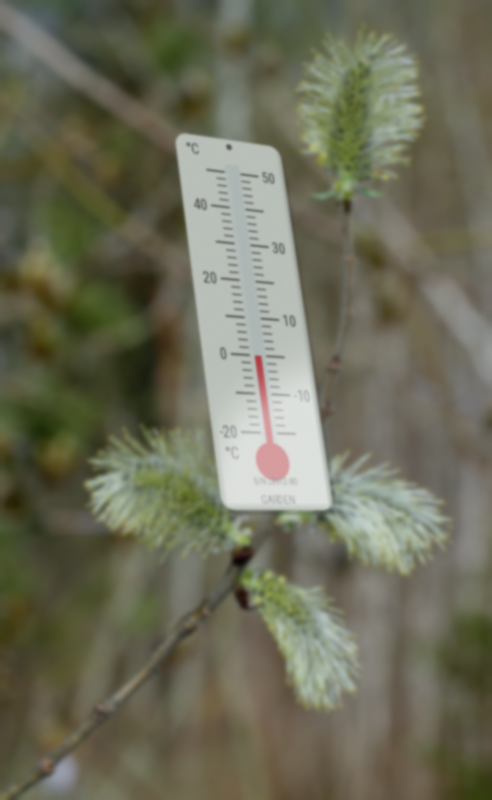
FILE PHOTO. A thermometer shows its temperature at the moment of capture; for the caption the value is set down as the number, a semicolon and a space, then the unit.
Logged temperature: 0; °C
